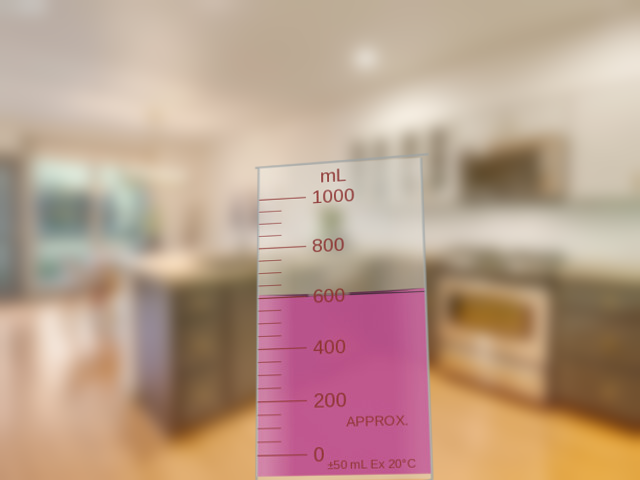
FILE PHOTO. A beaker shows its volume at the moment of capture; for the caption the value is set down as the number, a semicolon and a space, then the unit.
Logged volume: 600; mL
